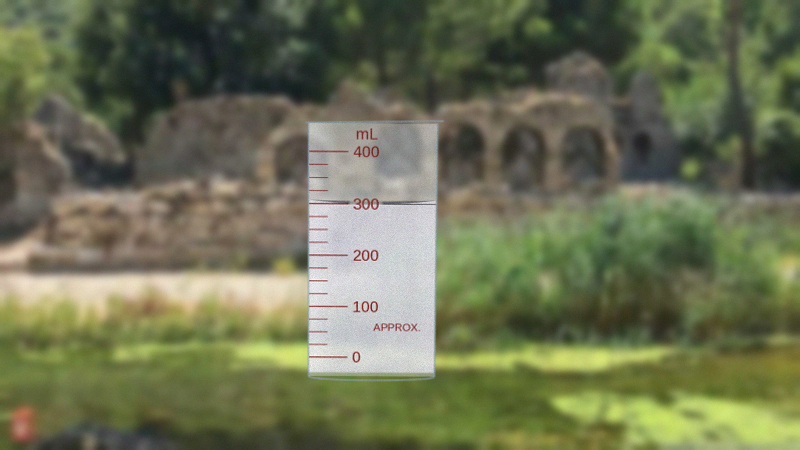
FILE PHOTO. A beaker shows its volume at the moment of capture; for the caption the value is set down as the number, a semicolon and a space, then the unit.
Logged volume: 300; mL
